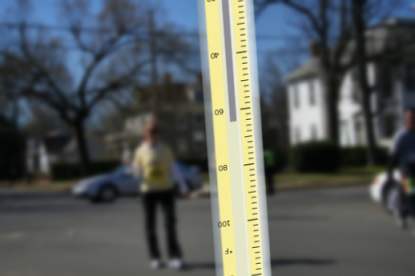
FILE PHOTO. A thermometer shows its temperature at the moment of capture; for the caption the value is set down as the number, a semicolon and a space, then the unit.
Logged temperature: 64; °F
